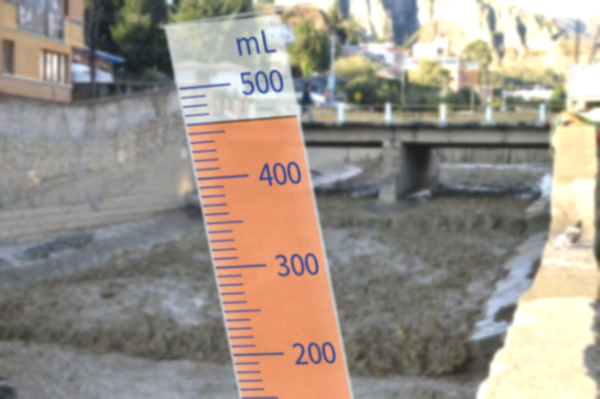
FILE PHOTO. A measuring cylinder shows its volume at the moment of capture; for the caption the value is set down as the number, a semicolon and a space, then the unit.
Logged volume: 460; mL
